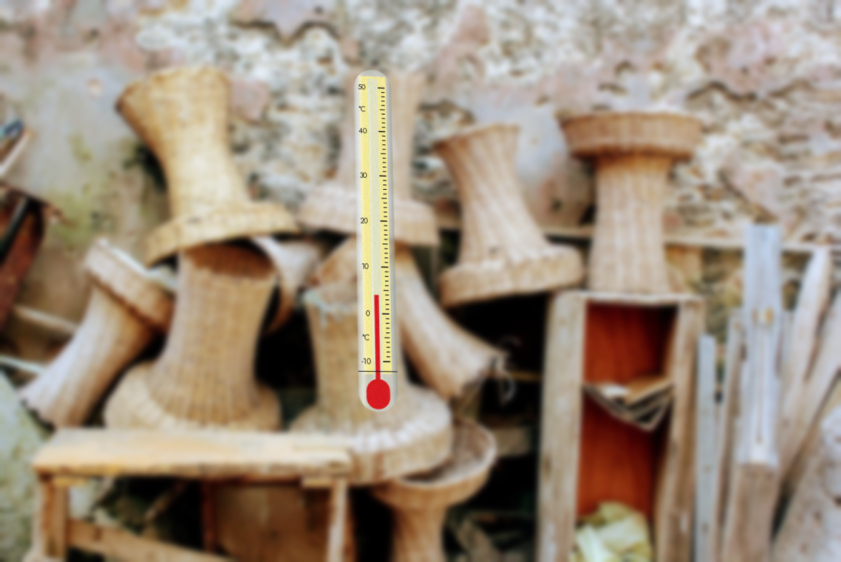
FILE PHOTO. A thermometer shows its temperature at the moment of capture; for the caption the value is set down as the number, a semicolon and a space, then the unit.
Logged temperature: 4; °C
